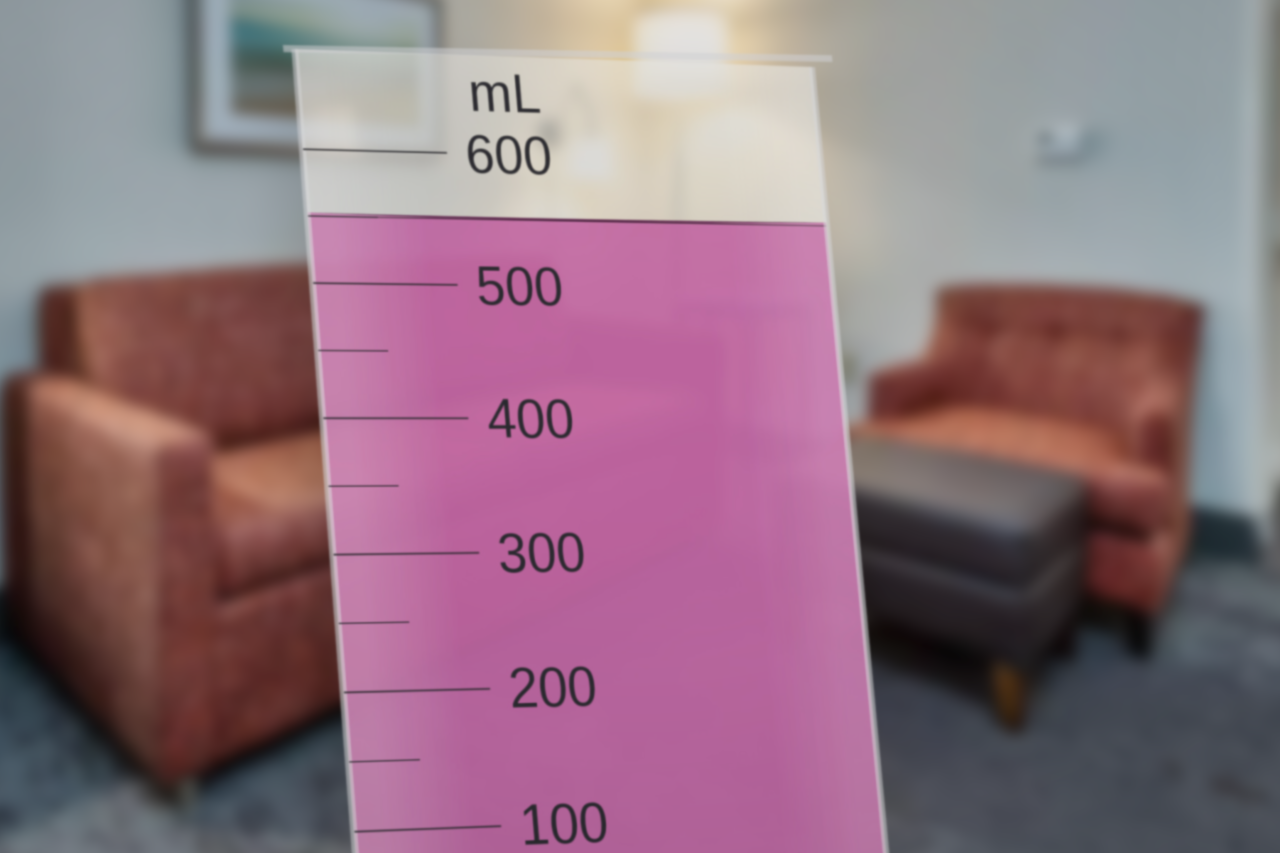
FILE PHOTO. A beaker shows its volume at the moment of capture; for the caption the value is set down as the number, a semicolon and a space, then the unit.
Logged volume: 550; mL
